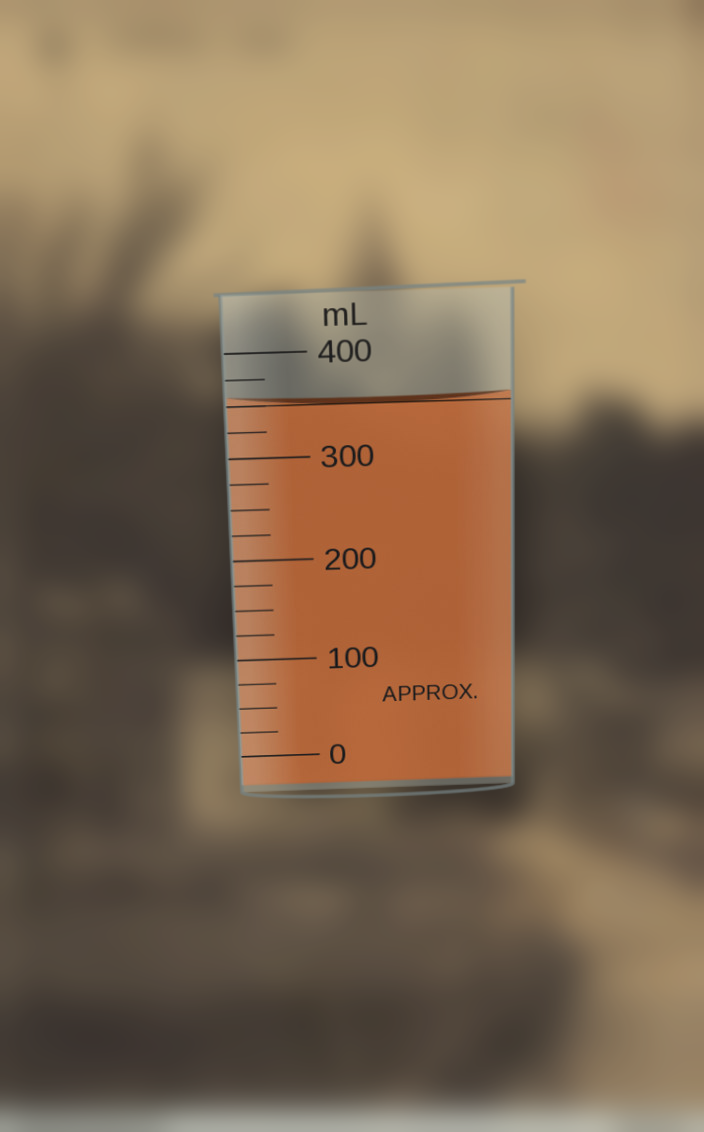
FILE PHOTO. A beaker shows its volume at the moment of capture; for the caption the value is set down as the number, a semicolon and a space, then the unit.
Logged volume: 350; mL
